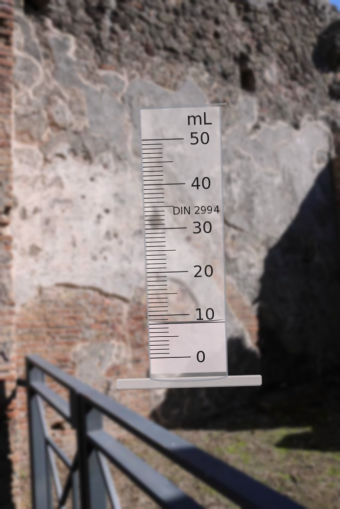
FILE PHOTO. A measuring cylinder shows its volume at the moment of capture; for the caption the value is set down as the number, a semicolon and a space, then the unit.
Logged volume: 8; mL
